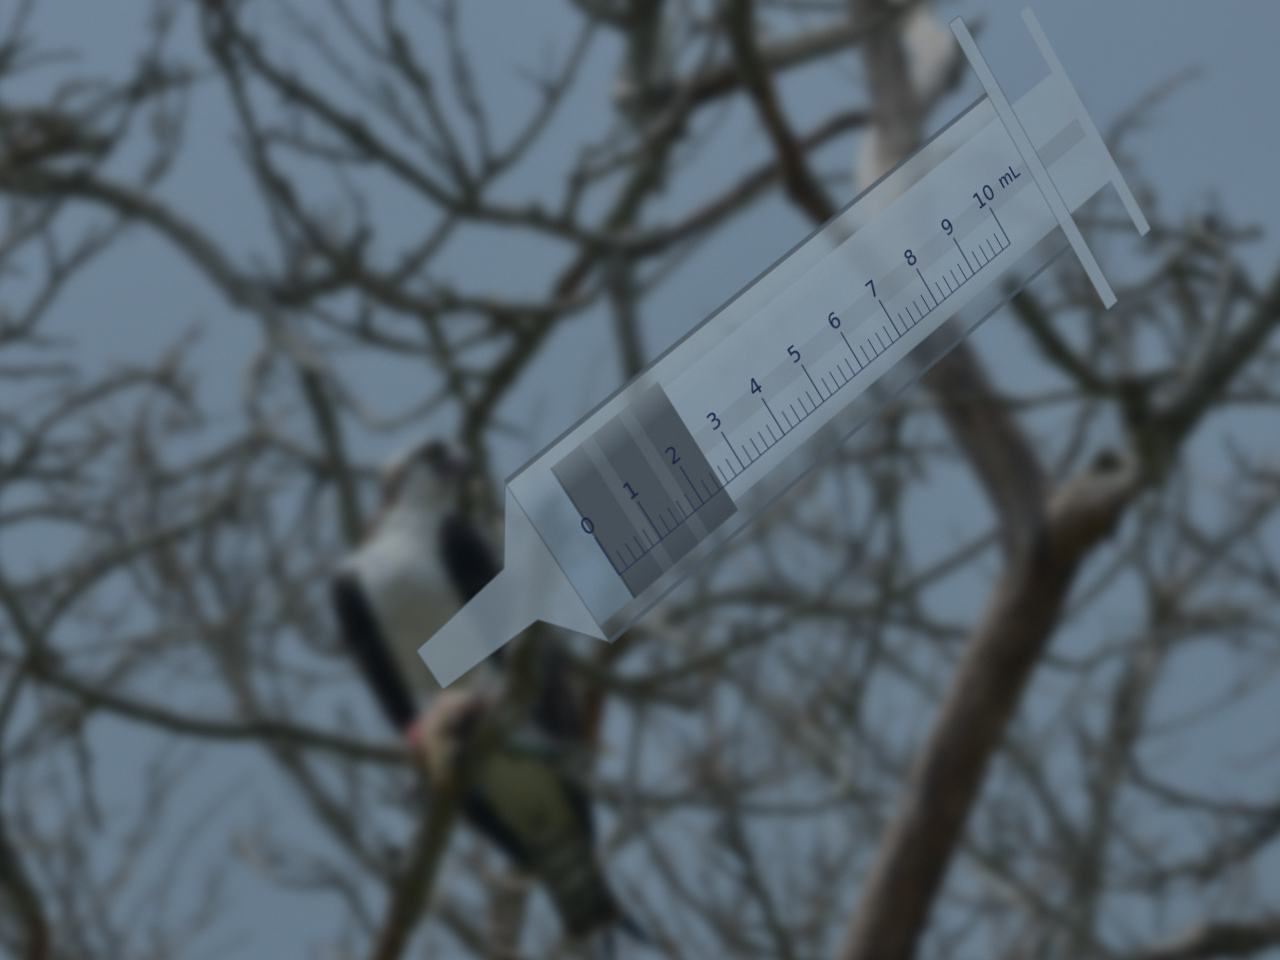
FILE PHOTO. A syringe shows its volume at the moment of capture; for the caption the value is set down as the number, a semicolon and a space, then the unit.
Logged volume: 0; mL
